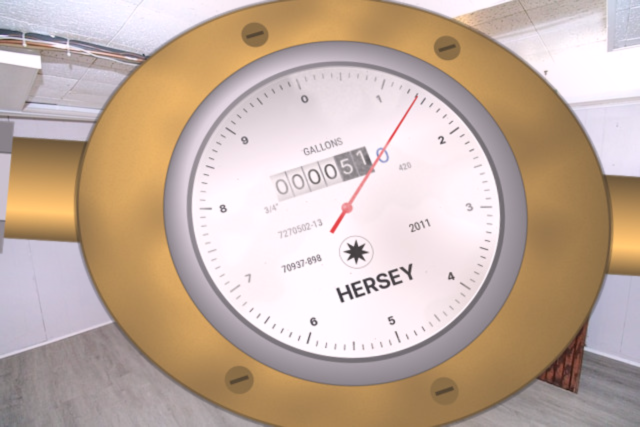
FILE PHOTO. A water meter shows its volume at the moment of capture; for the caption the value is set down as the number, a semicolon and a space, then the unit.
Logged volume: 511.4; gal
